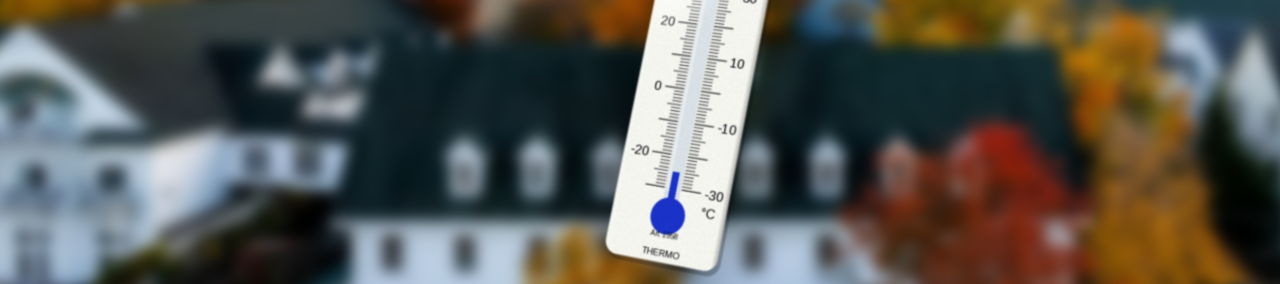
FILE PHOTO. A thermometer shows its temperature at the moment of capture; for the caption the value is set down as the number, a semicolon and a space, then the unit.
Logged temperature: -25; °C
